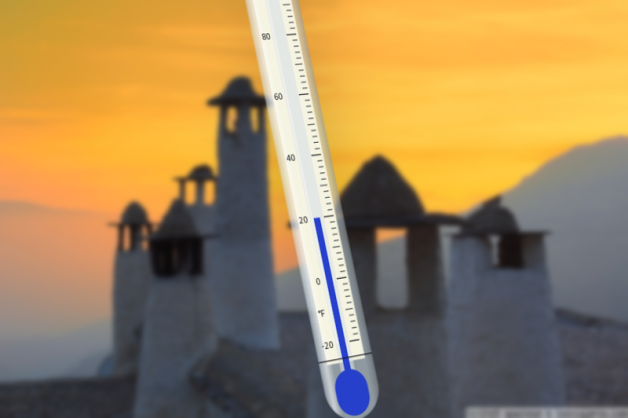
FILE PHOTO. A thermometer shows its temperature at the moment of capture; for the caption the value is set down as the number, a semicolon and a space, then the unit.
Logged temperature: 20; °F
